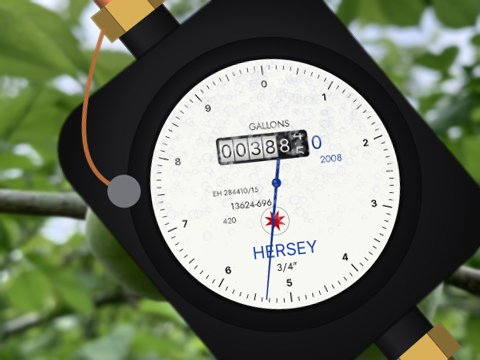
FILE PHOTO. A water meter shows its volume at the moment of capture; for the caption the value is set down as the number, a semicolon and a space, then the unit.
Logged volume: 38845.3; gal
